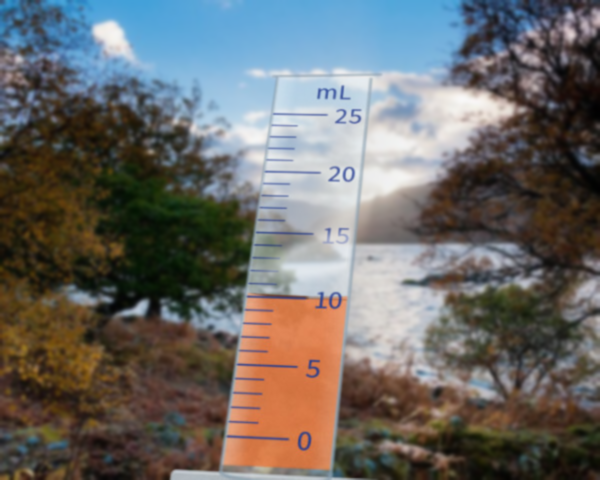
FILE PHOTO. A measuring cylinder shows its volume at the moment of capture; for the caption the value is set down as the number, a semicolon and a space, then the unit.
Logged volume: 10; mL
